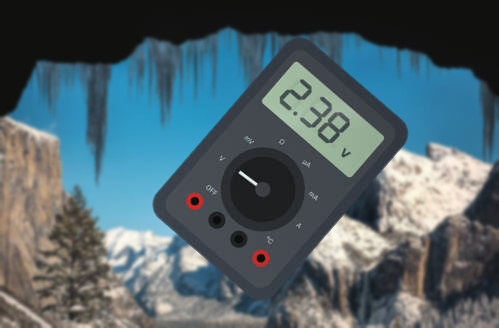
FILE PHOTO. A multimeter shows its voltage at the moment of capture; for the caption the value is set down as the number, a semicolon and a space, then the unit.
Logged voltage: 2.38; V
